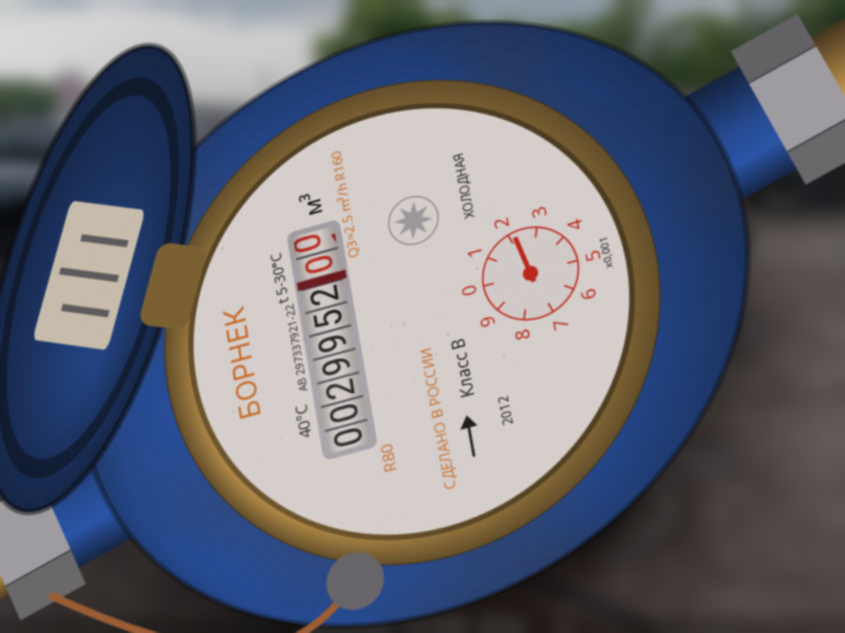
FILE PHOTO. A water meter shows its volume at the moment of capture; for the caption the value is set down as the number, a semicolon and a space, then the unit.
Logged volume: 29952.002; m³
